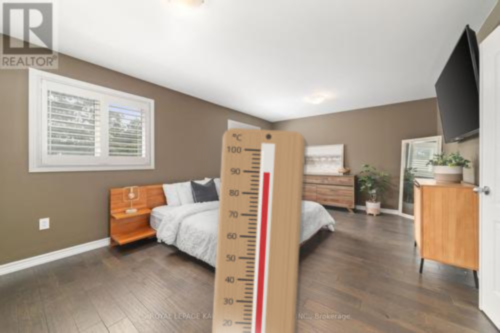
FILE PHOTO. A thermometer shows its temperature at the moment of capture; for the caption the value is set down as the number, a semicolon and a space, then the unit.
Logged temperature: 90; °C
